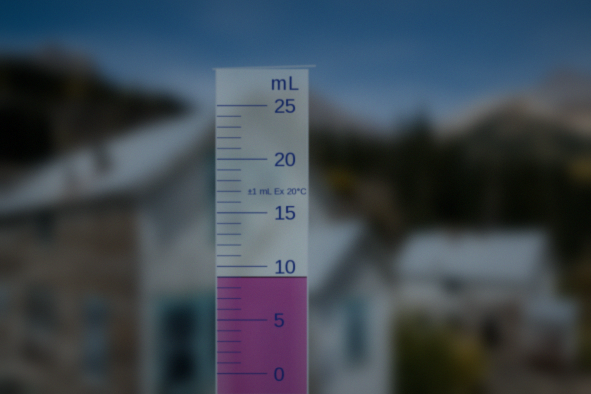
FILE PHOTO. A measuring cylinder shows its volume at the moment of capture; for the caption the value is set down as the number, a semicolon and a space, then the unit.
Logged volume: 9; mL
